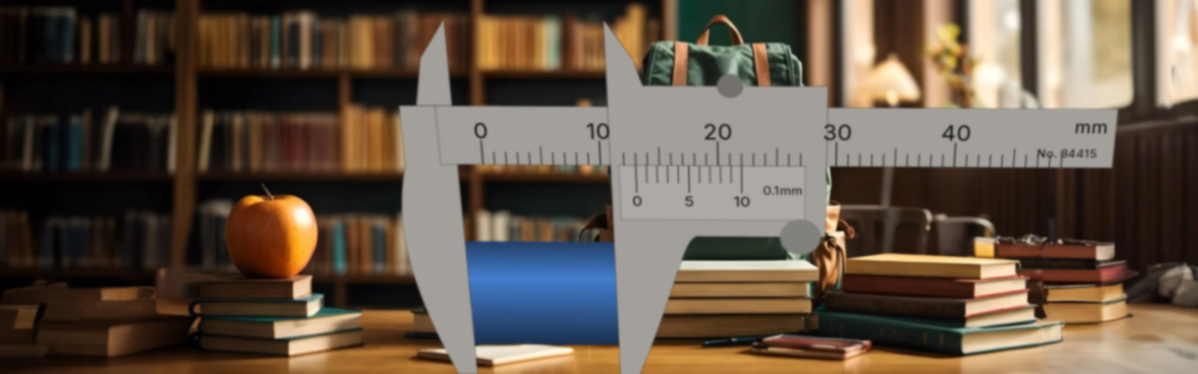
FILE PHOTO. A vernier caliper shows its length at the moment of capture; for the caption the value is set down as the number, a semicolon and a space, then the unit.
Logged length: 13.0; mm
